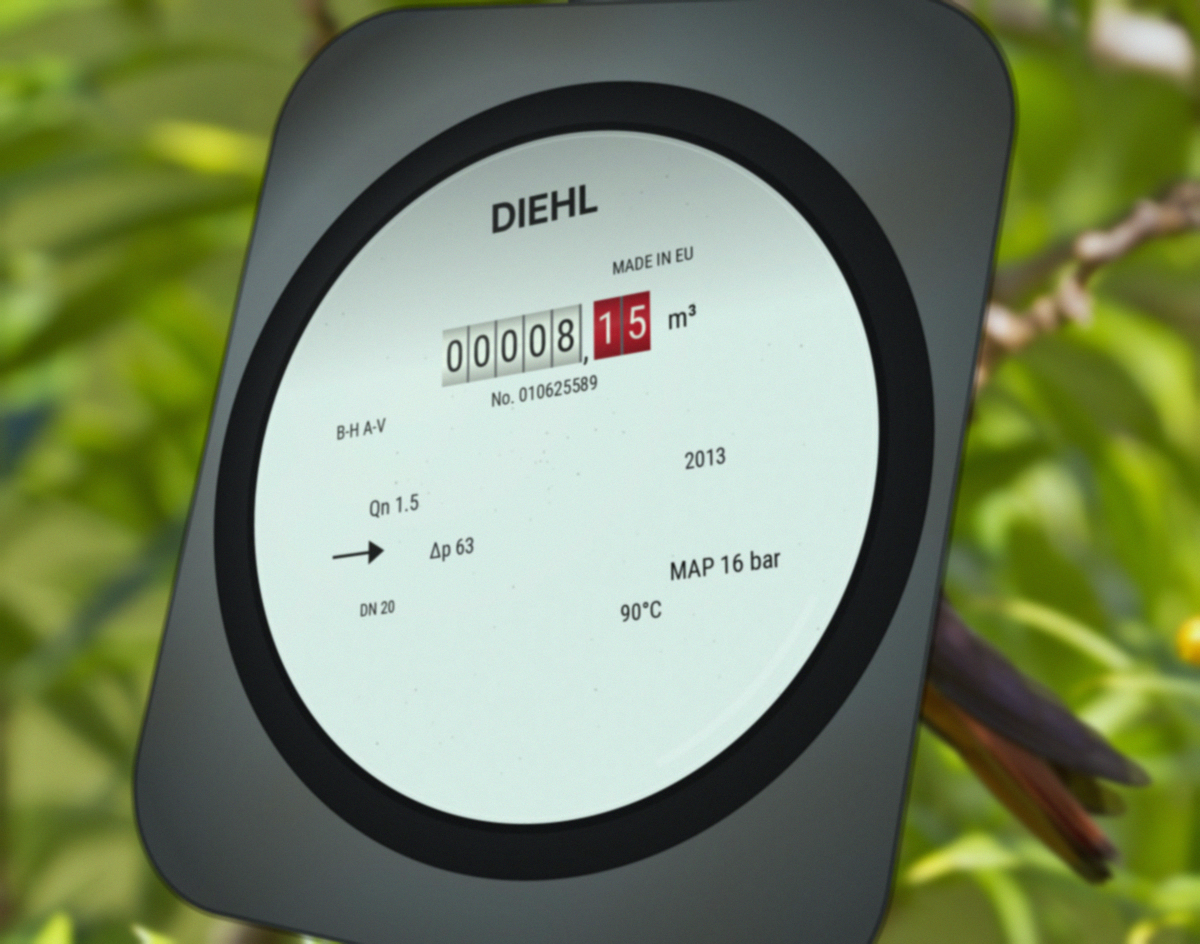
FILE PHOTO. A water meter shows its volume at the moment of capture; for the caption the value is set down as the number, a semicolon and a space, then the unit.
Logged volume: 8.15; m³
